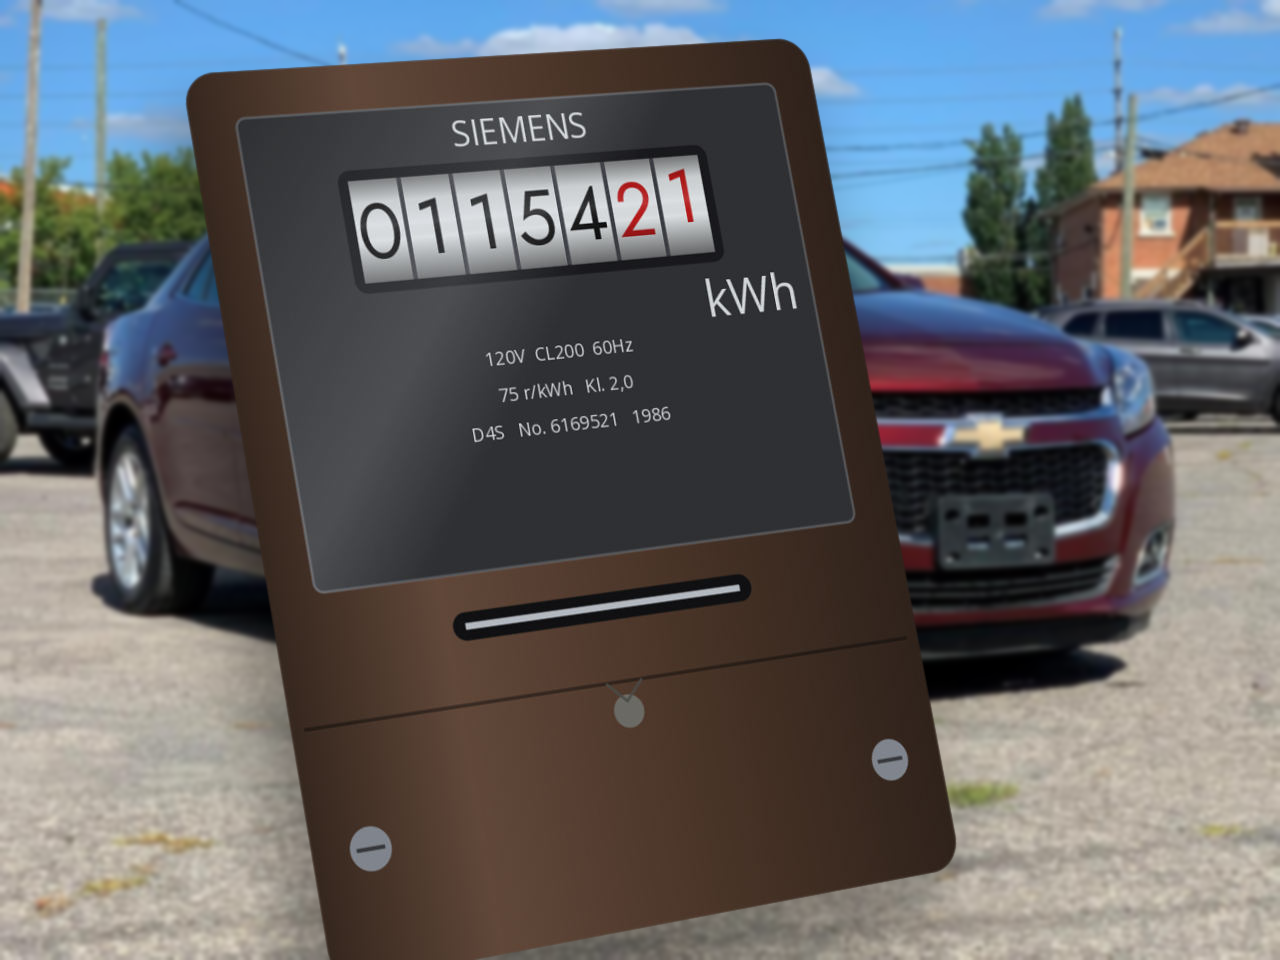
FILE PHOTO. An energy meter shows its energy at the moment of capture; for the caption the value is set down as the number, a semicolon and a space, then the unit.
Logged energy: 1154.21; kWh
